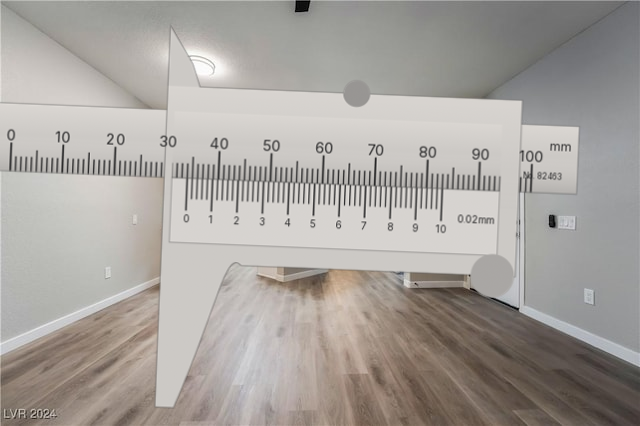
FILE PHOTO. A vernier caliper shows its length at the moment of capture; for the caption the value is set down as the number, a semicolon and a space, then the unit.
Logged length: 34.0; mm
